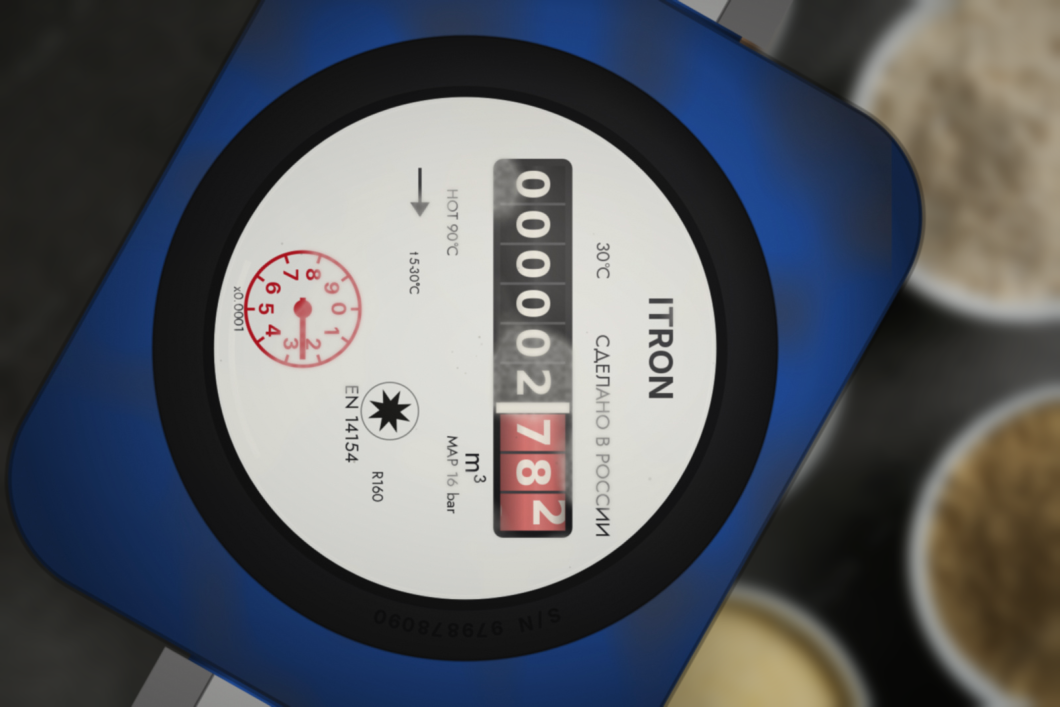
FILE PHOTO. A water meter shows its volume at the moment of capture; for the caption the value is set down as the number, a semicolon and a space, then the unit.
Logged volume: 2.7822; m³
